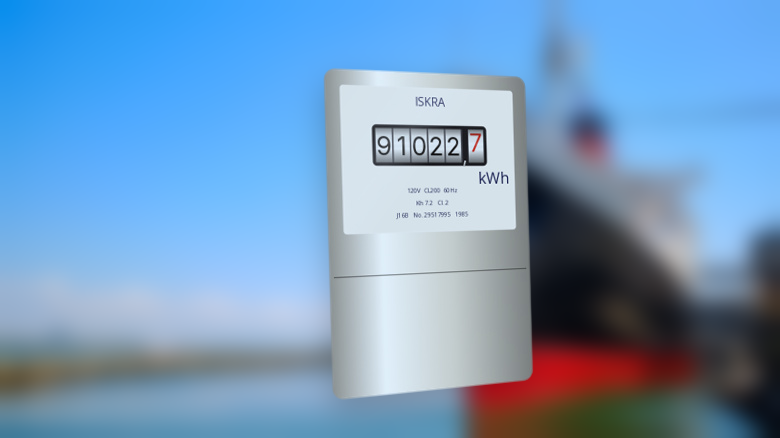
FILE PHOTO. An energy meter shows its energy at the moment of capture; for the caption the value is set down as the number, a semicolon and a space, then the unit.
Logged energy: 91022.7; kWh
